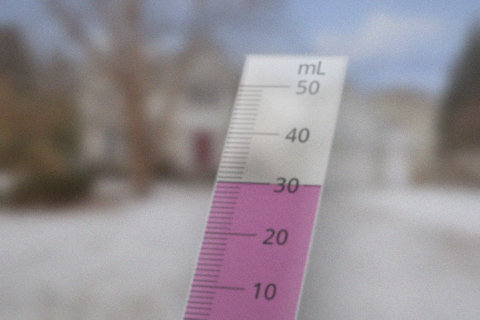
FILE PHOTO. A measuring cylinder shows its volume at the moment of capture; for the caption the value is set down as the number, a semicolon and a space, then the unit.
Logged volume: 30; mL
